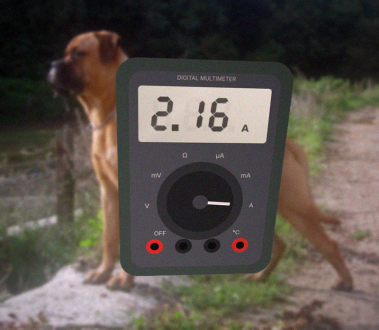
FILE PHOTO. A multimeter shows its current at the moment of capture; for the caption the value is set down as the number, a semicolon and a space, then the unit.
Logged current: 2.16; A
